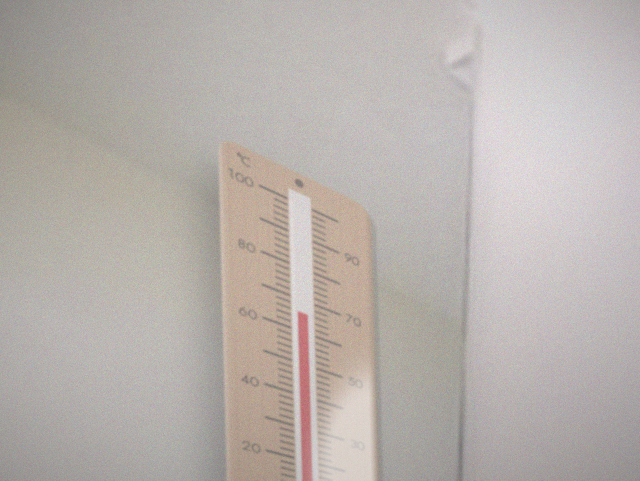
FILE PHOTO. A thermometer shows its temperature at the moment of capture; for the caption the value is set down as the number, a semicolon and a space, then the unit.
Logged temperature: 66; °C
